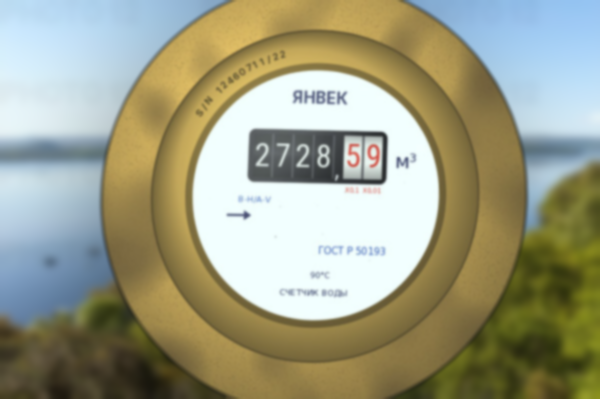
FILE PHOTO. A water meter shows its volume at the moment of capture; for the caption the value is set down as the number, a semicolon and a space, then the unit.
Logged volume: 2728.59; m³
